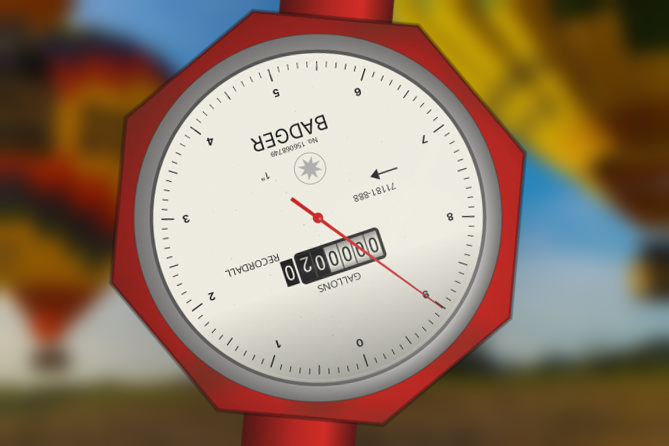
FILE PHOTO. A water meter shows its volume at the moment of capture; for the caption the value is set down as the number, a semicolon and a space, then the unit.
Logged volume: 19.0; gal
